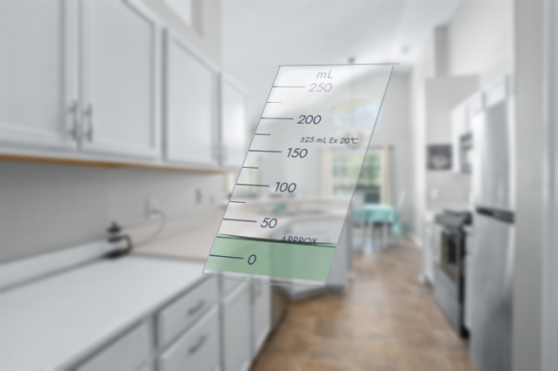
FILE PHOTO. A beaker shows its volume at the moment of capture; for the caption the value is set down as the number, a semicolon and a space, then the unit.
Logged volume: 25; mL
